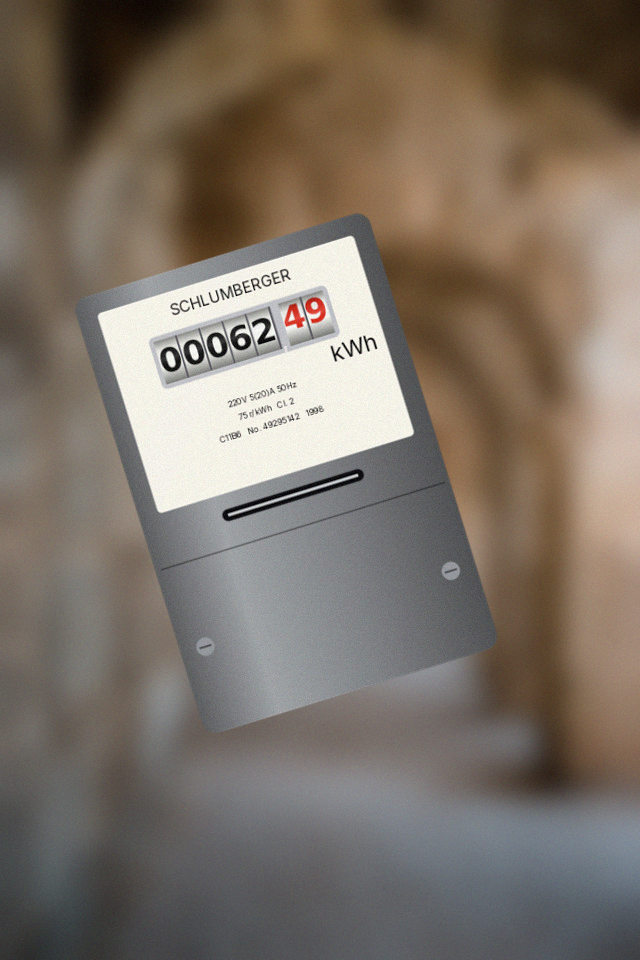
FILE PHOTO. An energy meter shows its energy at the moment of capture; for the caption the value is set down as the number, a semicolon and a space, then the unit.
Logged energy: 62.49; kWh
